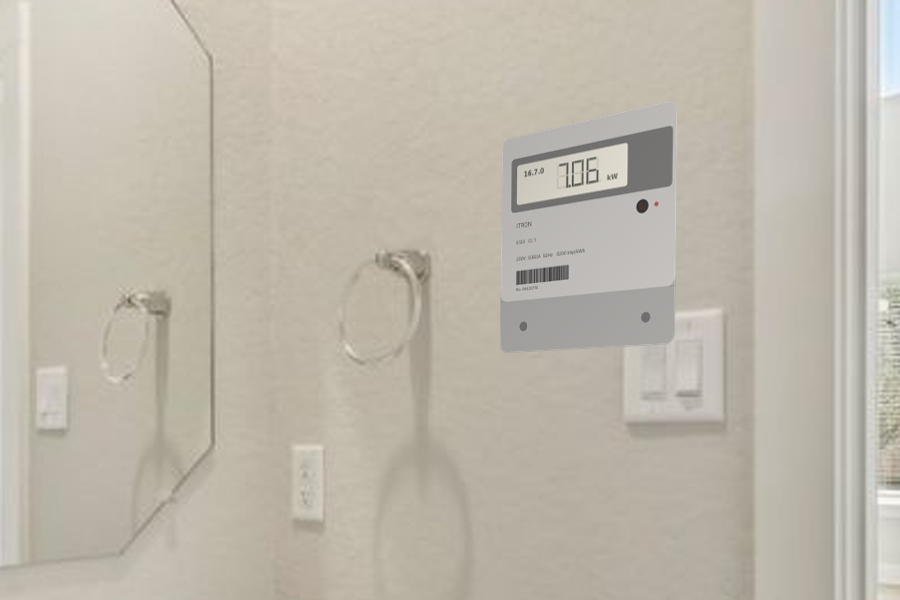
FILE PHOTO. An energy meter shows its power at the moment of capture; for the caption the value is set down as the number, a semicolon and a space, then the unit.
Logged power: 7.06; kW
